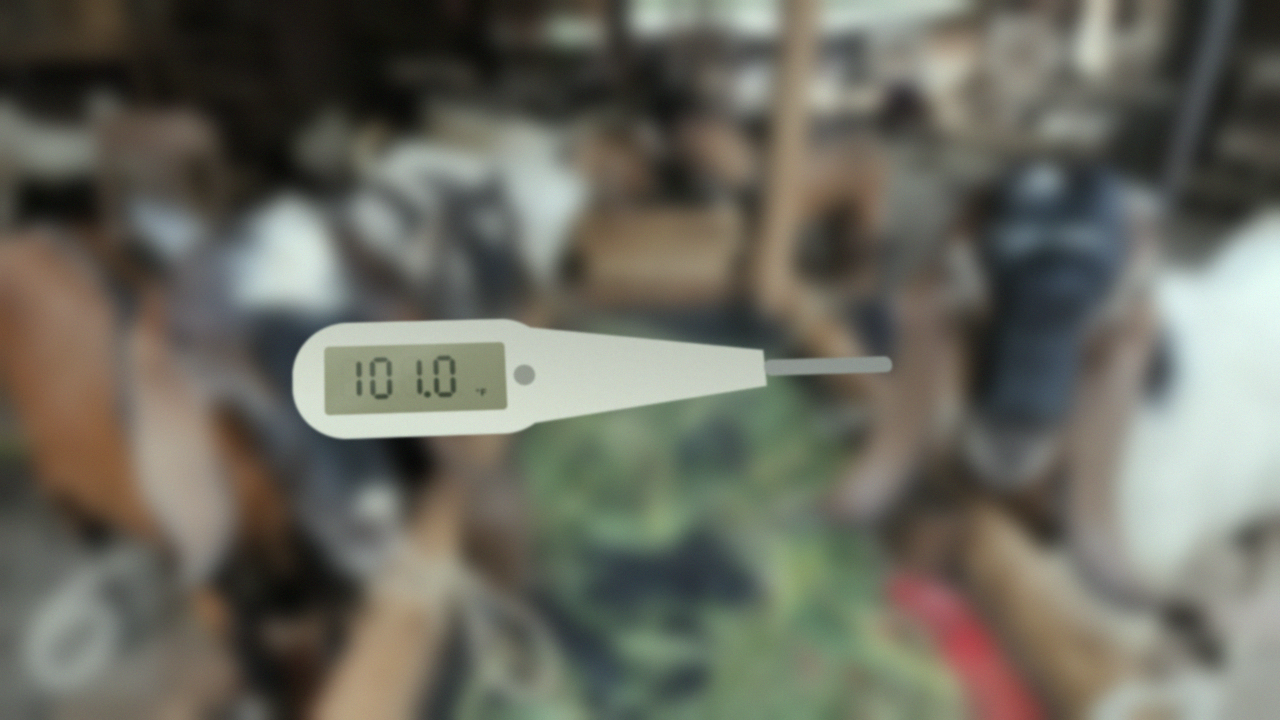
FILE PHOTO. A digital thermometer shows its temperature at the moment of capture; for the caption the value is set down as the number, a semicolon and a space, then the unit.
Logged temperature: 101.0; °F
